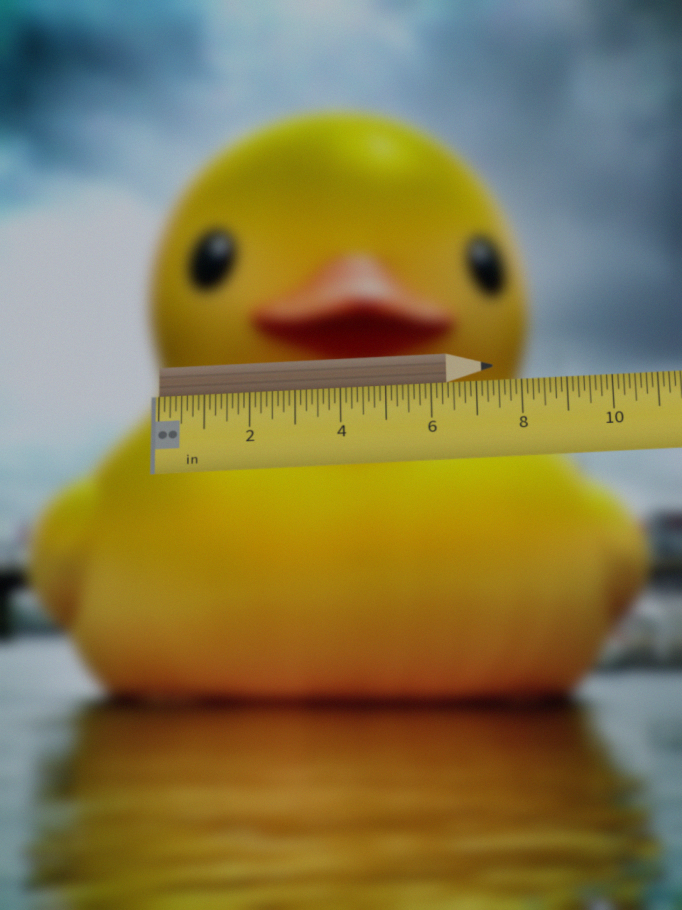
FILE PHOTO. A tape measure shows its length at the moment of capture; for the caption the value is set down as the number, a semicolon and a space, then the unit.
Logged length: 7.375; in
